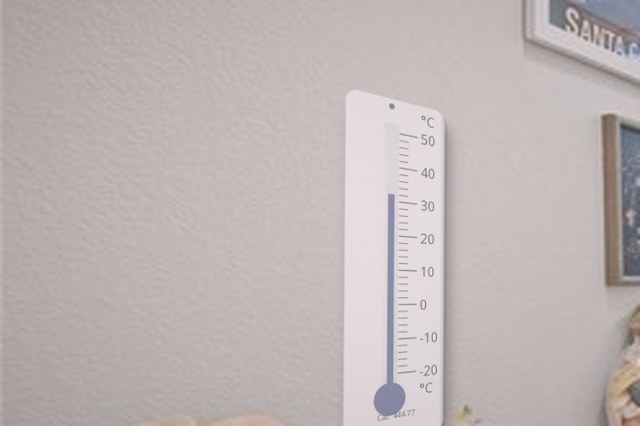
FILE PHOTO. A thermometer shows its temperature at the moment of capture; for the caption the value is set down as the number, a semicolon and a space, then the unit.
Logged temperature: 32; °C
